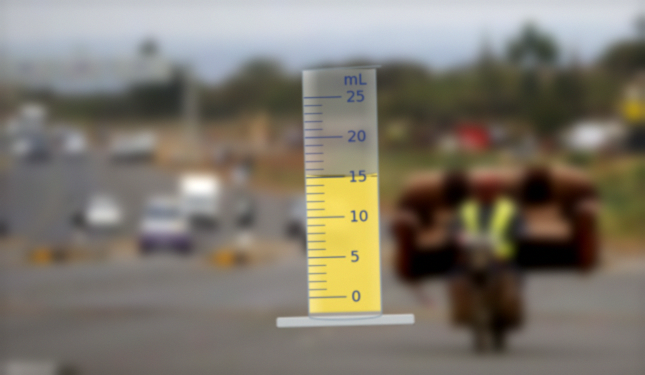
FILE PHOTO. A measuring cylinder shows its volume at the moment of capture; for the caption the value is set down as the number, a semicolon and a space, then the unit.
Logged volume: 15; mL
